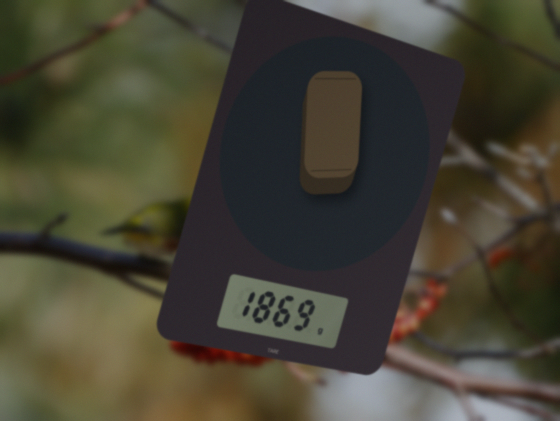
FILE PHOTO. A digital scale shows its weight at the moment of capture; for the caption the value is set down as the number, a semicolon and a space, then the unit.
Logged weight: 1869; g
